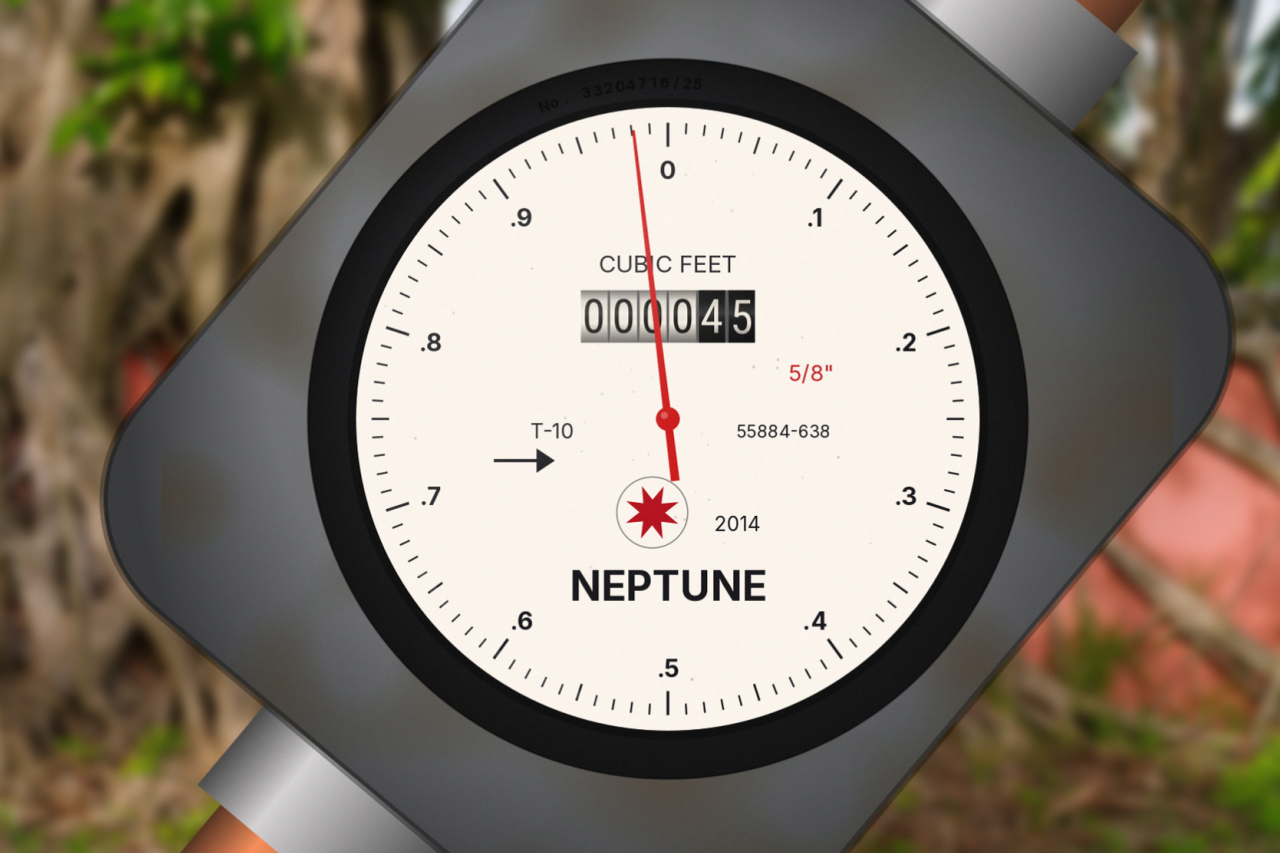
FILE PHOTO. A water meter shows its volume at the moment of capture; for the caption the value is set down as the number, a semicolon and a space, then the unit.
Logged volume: 44.98; ft³
